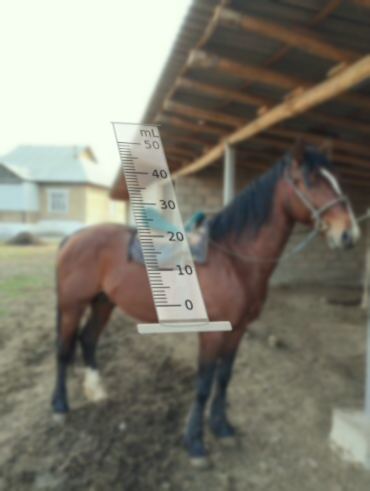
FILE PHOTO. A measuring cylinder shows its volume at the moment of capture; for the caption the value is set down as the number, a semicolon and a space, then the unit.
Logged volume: 10; mL
